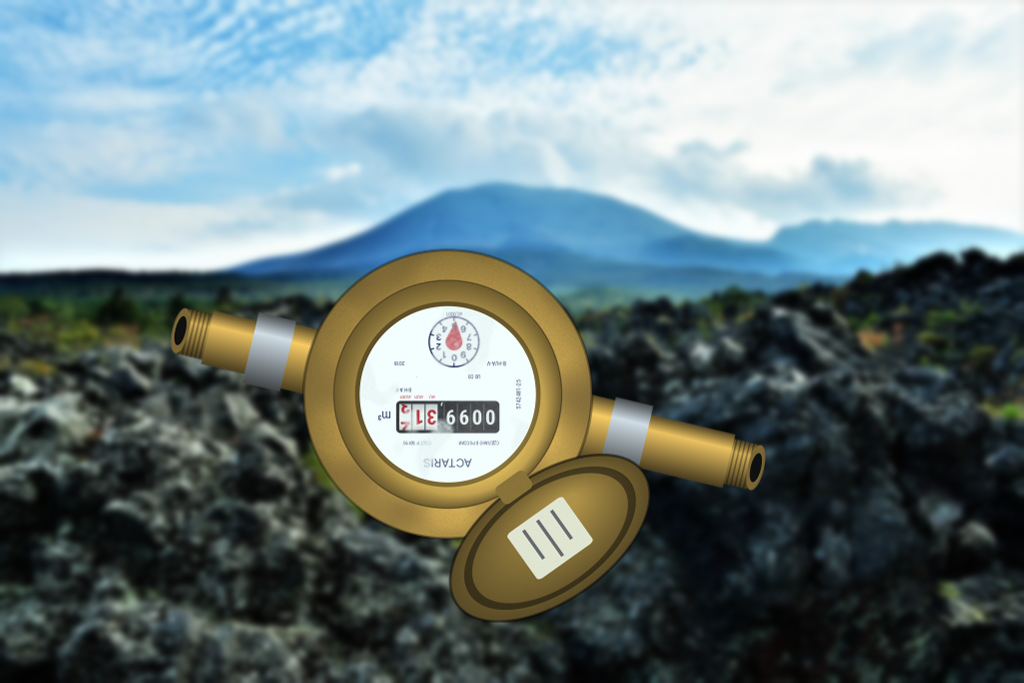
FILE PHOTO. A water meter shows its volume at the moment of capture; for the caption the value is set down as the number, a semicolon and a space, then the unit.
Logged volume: 99.3125; m³
